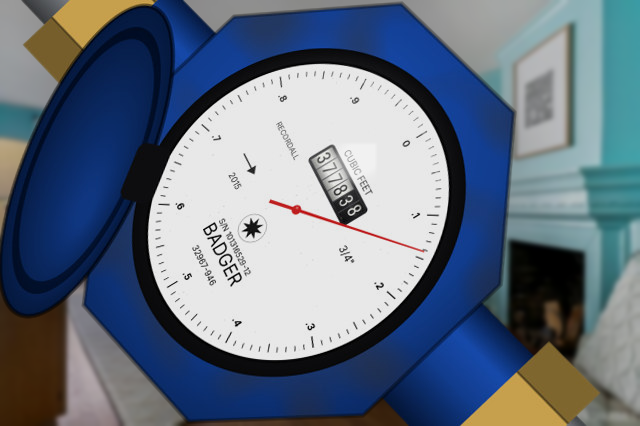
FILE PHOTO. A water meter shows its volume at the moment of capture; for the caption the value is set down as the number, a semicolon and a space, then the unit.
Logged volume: 377838.14; ft³
